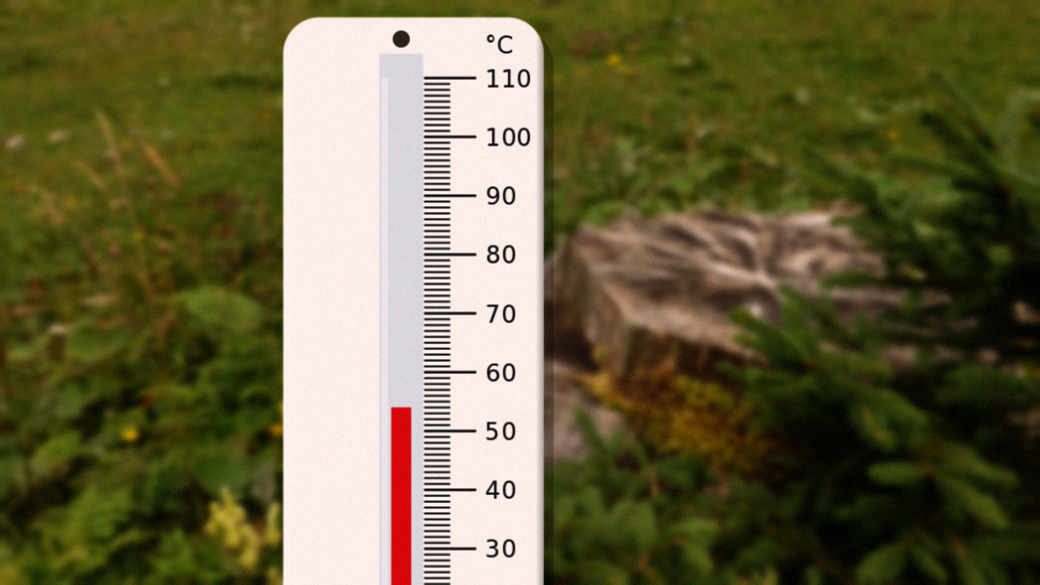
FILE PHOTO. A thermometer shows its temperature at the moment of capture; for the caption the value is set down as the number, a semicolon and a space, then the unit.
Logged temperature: 54; °C
